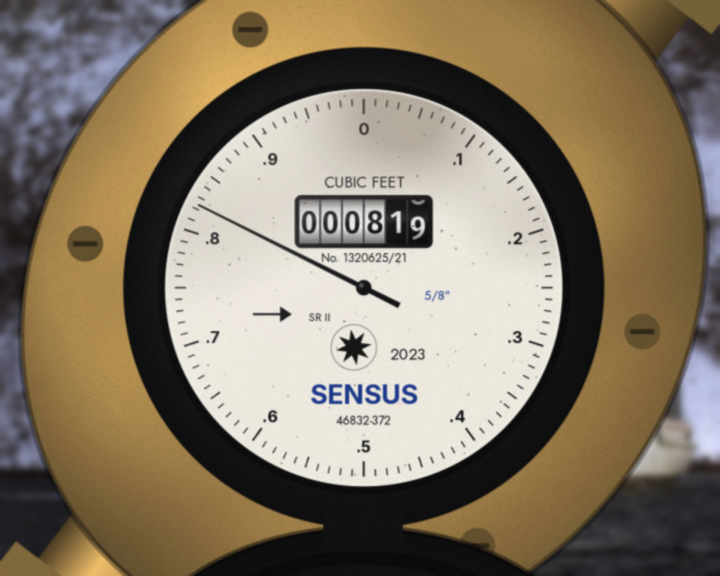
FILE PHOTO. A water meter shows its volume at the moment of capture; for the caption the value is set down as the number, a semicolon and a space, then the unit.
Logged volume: 818.82; ft³
